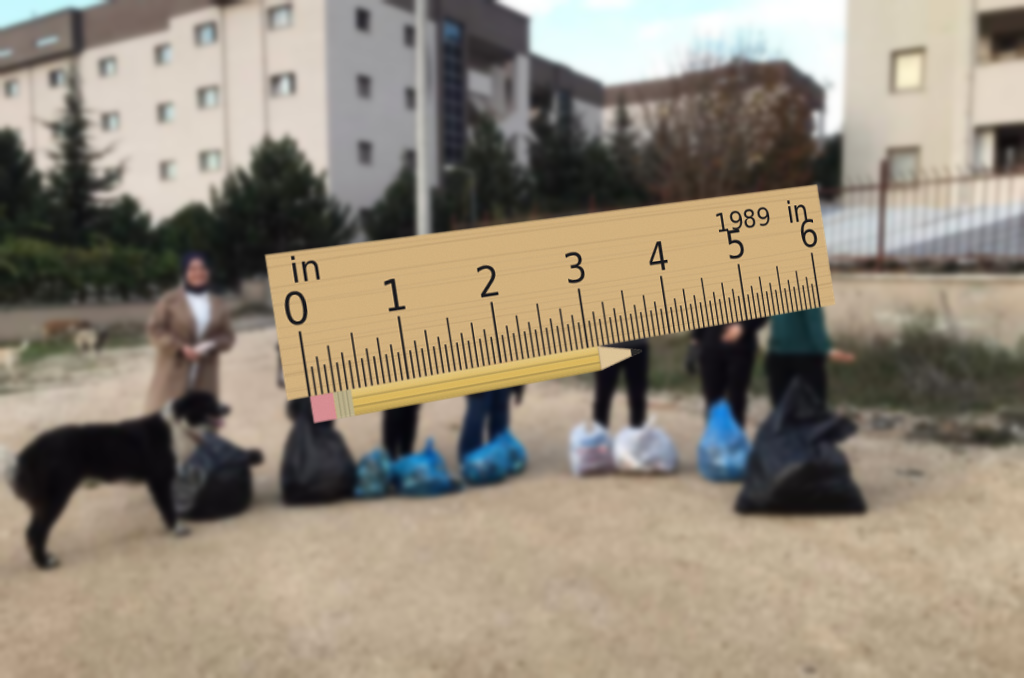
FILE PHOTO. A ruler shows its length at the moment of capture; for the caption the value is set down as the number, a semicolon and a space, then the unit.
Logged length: 3.625; in
